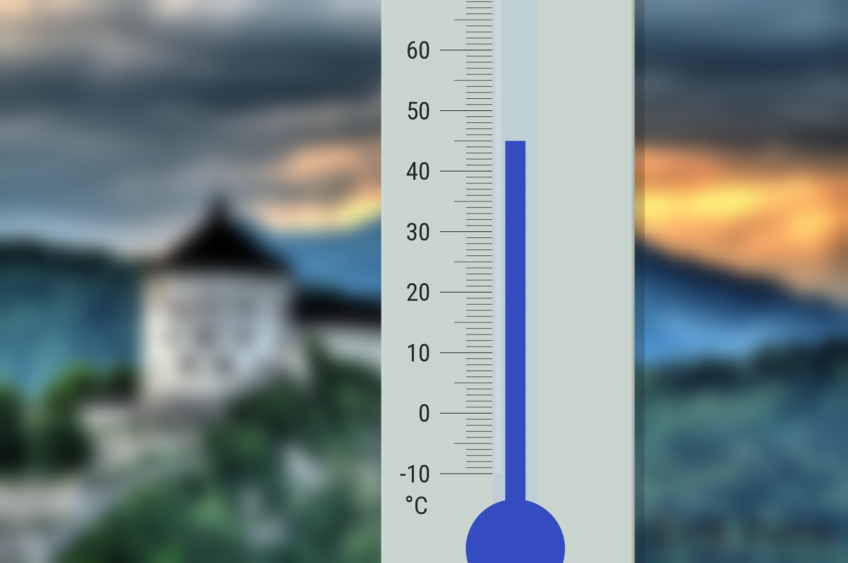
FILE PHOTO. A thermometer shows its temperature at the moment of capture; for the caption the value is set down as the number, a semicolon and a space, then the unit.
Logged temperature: 45; °C
